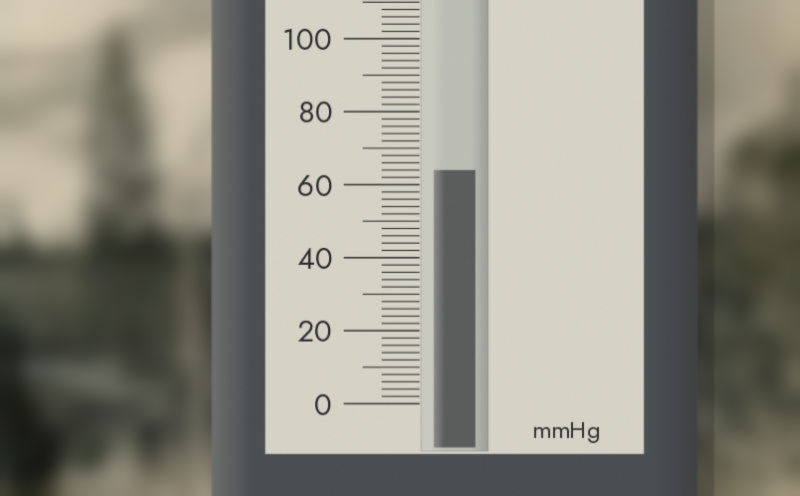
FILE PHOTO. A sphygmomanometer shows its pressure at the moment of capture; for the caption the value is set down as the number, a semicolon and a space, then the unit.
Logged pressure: 64; mmHg
